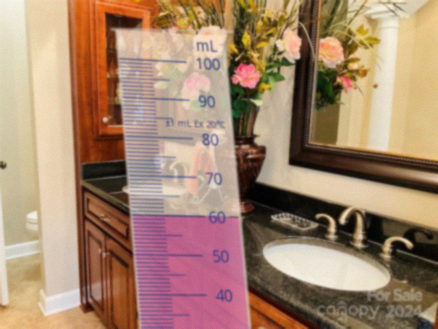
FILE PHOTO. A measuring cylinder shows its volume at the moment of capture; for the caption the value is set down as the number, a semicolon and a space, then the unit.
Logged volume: 60; mL
